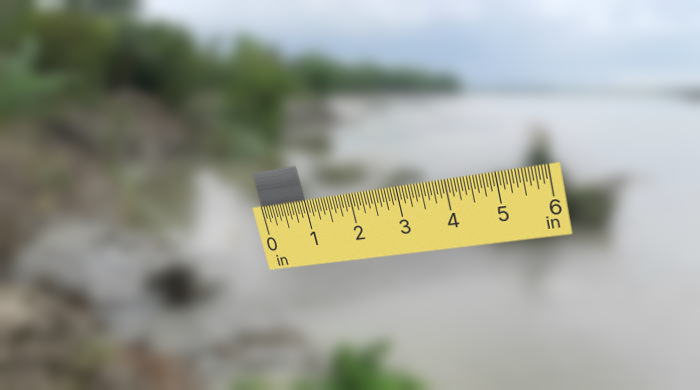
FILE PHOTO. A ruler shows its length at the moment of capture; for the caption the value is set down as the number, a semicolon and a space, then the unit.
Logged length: 1; in
